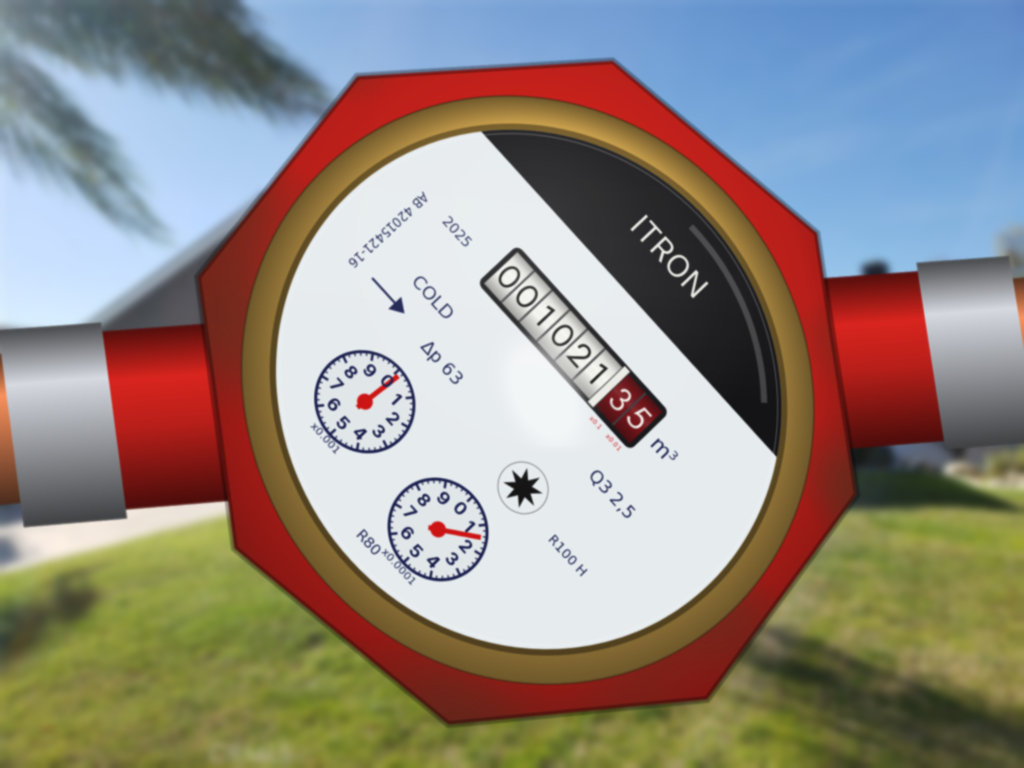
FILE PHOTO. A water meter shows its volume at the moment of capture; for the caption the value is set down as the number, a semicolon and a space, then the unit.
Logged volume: 1021.3501; m³
